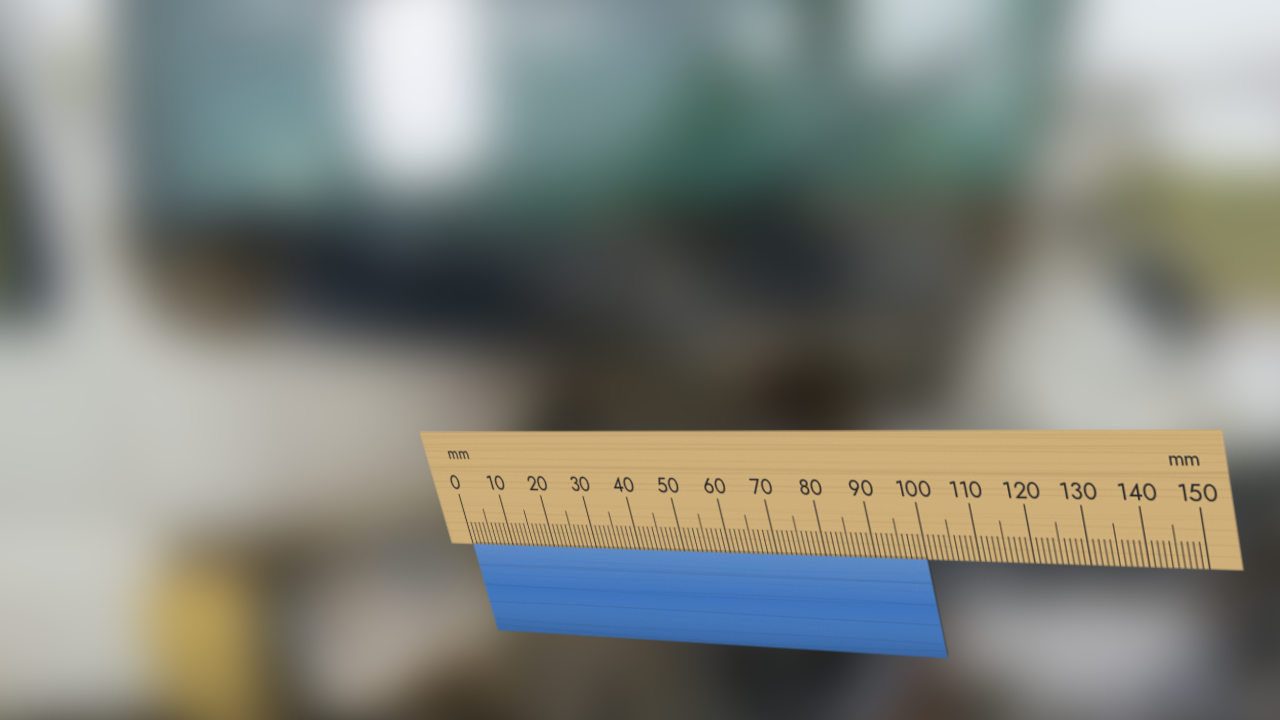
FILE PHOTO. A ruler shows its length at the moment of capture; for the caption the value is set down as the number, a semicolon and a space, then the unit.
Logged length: 100; mm
